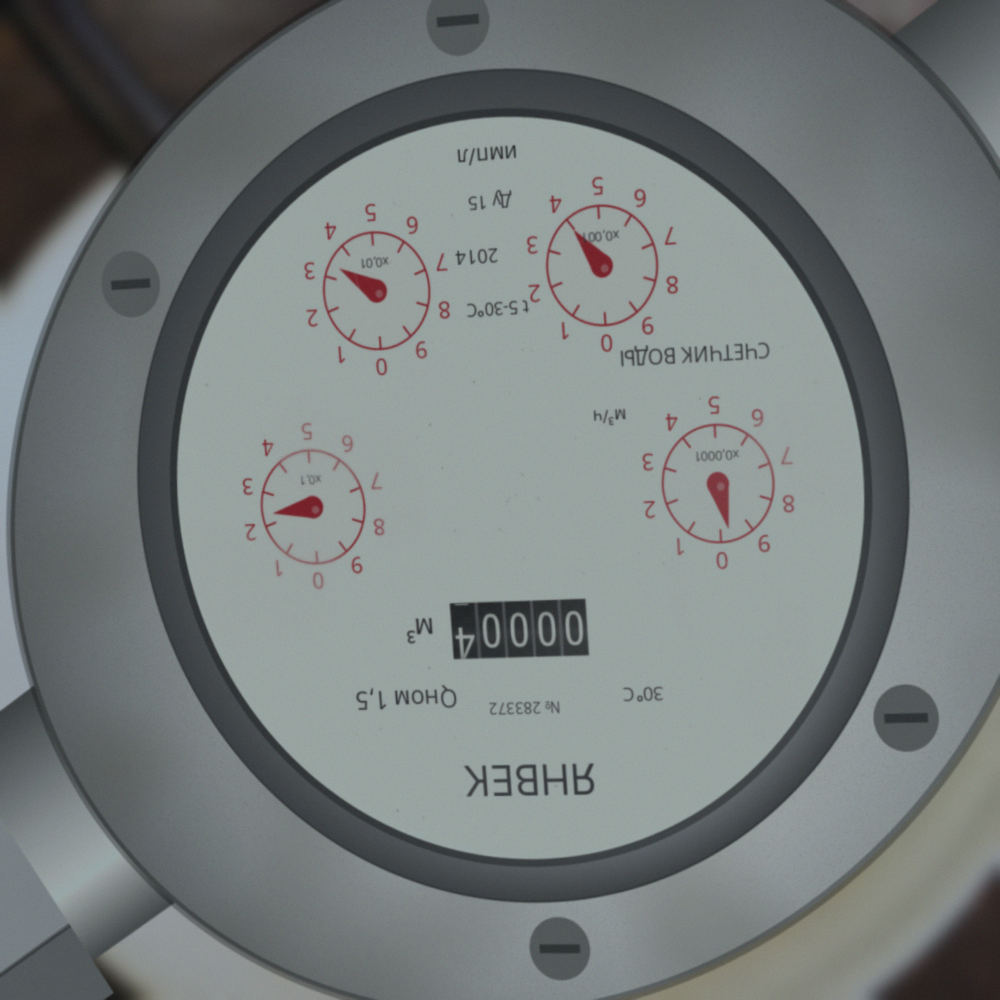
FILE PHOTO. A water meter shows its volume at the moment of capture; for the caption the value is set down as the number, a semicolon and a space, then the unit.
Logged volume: 4.2339; m³
